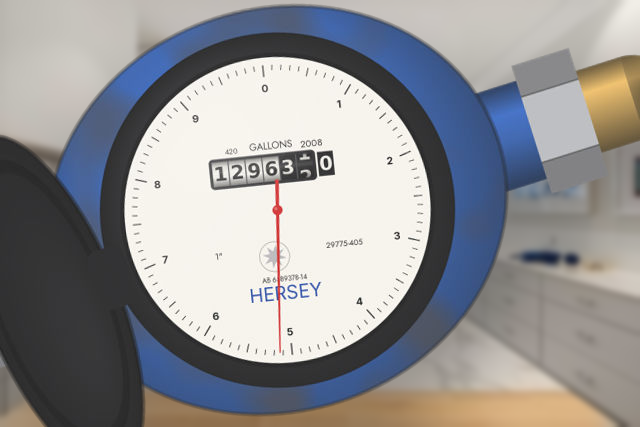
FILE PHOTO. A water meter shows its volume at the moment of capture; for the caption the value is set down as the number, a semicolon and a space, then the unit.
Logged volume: 1296315.1; gal
